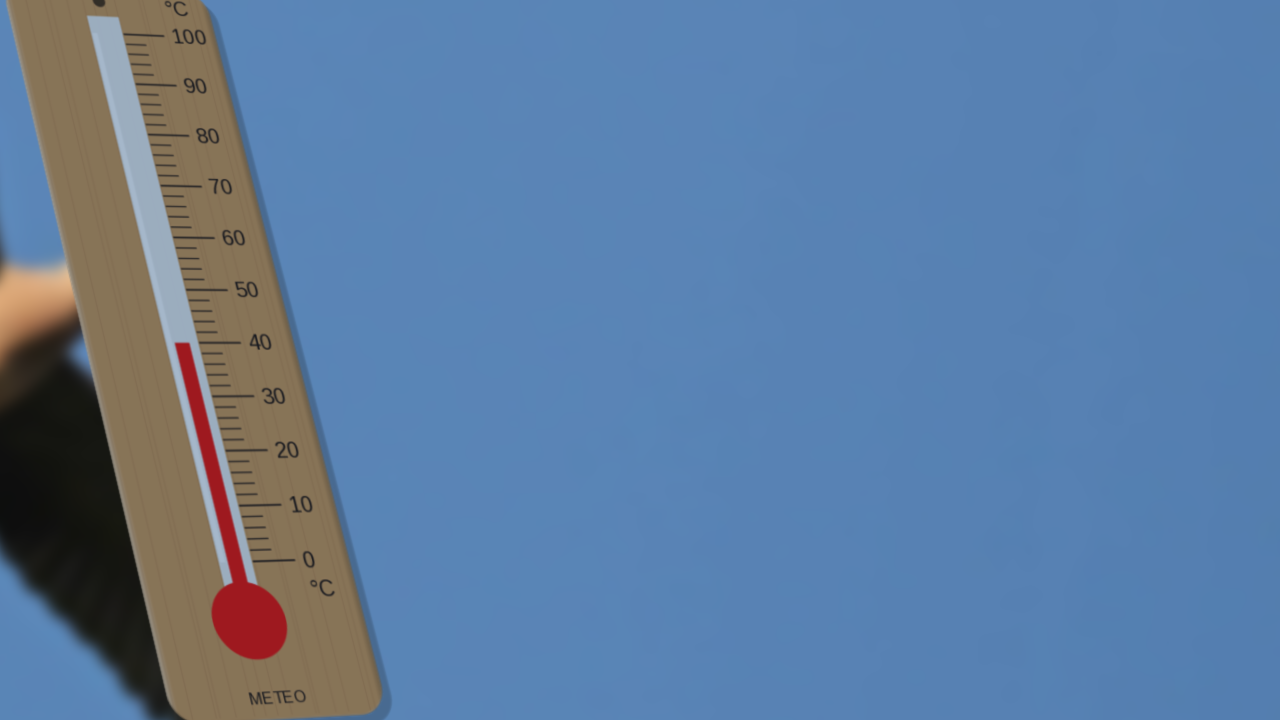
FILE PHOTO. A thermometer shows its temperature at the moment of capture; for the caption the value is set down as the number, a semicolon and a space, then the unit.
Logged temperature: 40; °C
